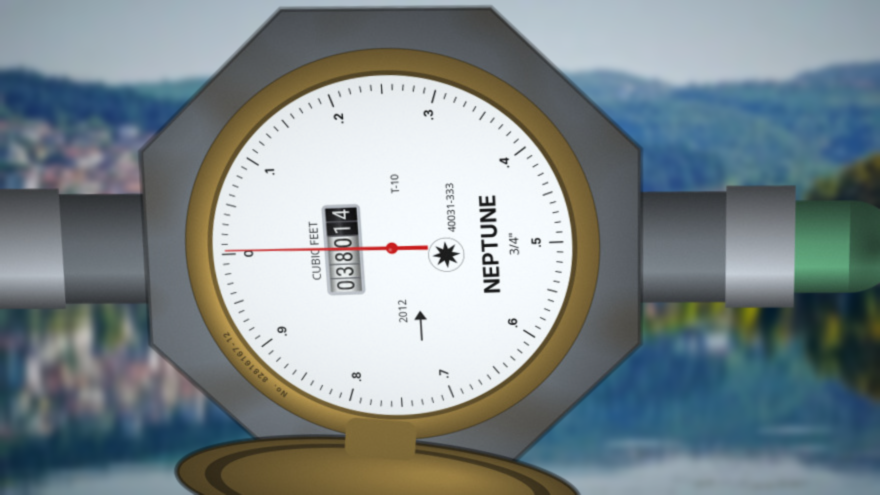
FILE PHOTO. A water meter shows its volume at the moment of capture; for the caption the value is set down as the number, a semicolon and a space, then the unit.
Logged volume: 38014.00; ft³
